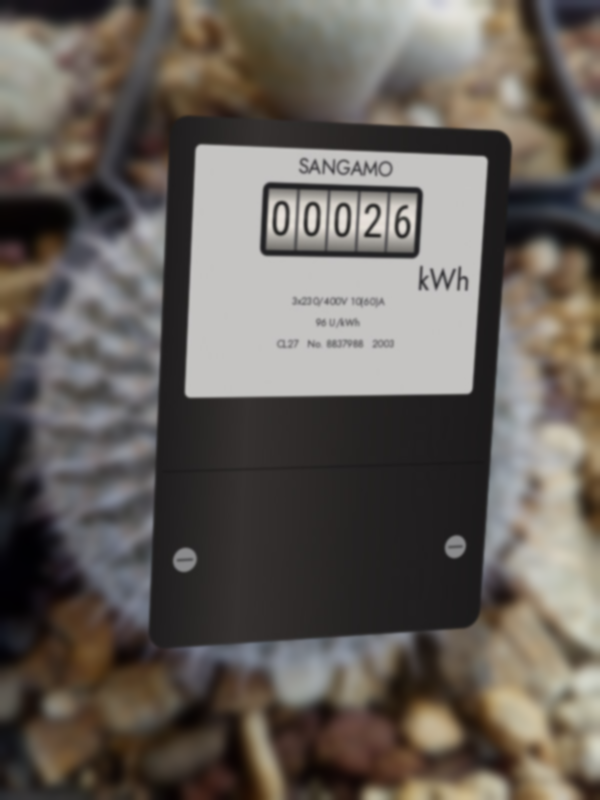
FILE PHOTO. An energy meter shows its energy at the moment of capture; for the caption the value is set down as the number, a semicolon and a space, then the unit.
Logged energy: 26; kWh
